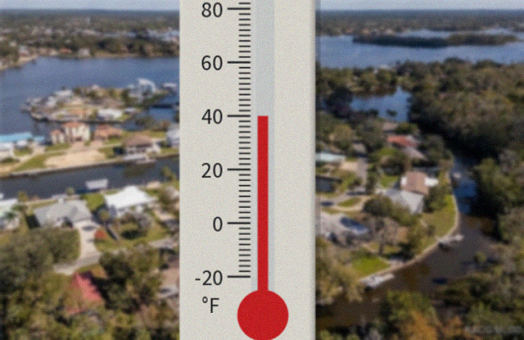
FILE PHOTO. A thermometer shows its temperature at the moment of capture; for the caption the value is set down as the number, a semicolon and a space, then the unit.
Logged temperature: 40; °F
